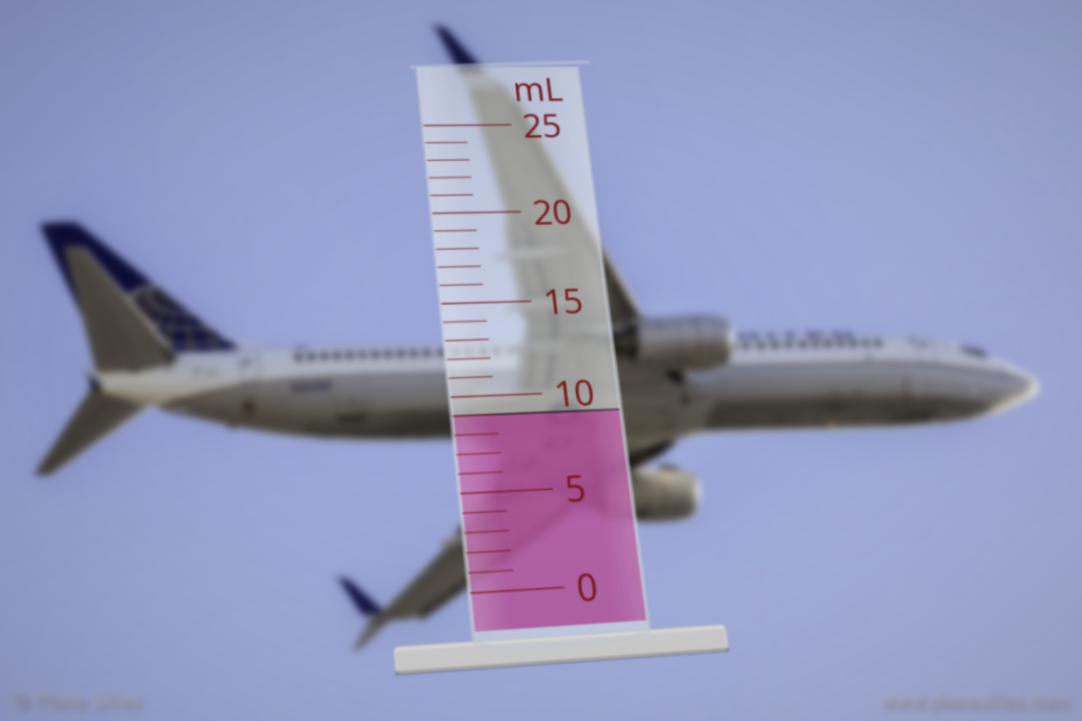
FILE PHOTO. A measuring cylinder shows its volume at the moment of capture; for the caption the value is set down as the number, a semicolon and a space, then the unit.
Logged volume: 9; mL
